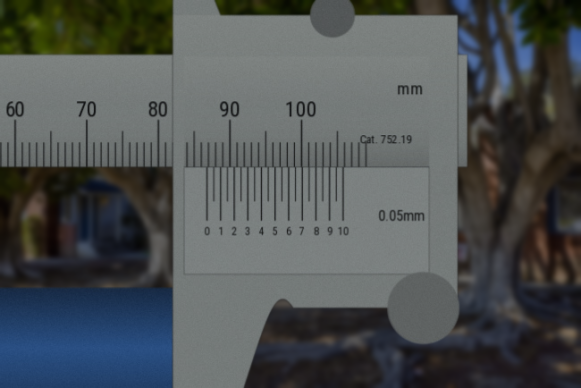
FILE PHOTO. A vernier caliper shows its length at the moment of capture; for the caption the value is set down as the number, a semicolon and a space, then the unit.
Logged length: 86.8; mm
